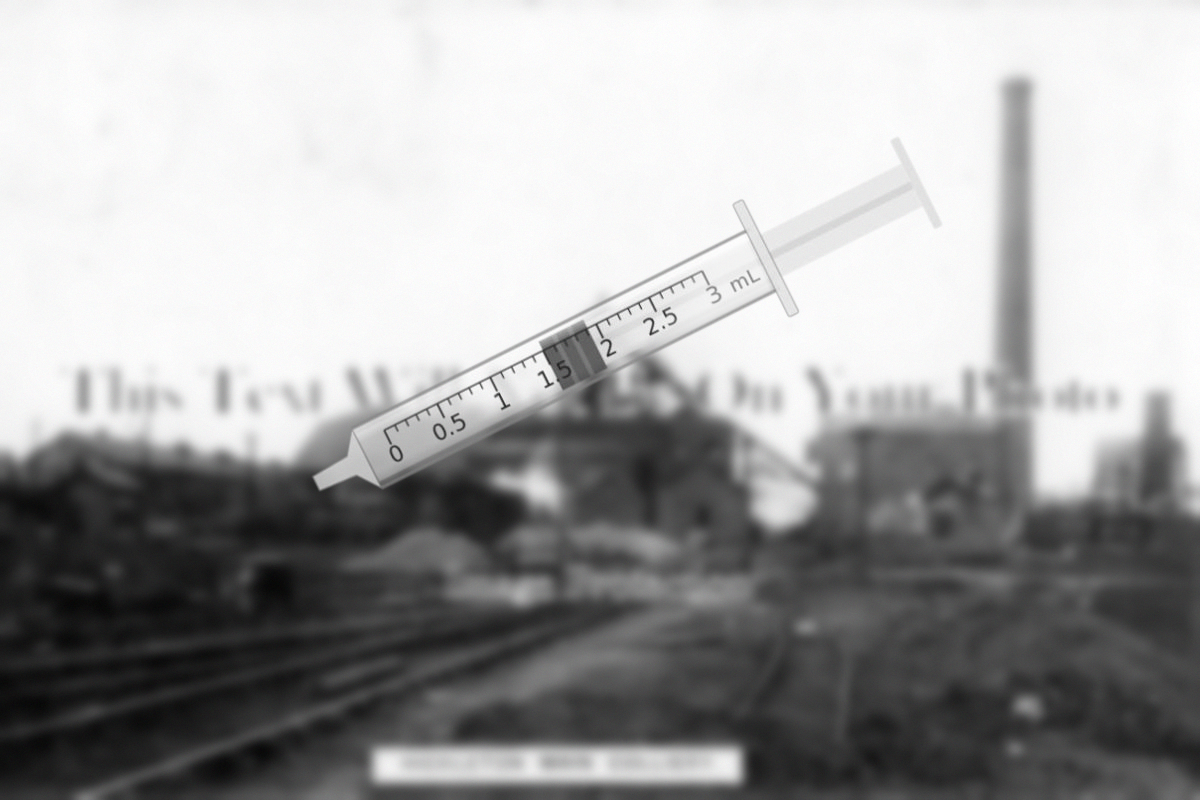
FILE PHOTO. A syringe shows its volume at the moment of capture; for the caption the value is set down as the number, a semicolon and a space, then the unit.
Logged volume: 1.5; mL
